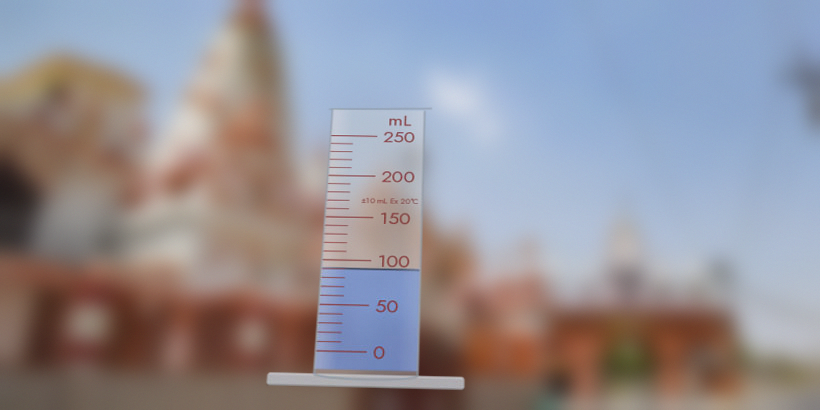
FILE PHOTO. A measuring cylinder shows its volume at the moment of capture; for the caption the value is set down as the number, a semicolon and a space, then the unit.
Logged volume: 90; mL
